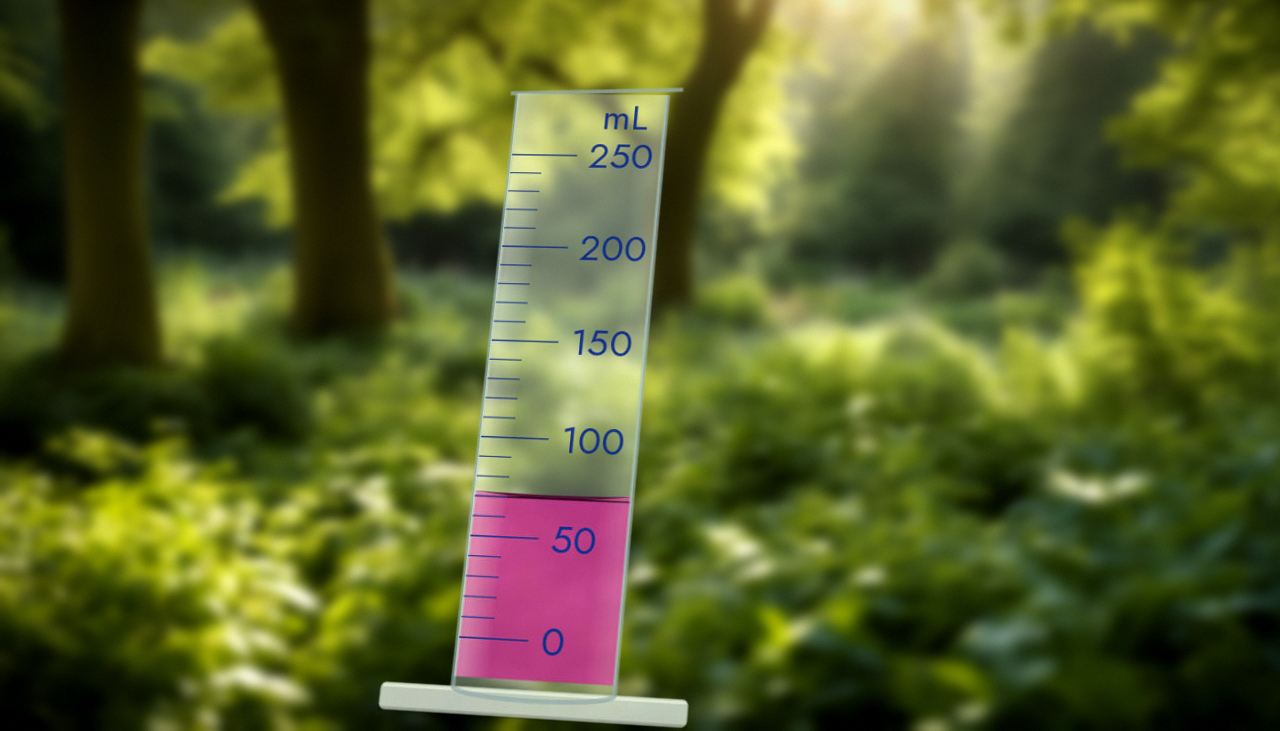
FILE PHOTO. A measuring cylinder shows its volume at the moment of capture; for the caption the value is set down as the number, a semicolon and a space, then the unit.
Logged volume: 70; mL
